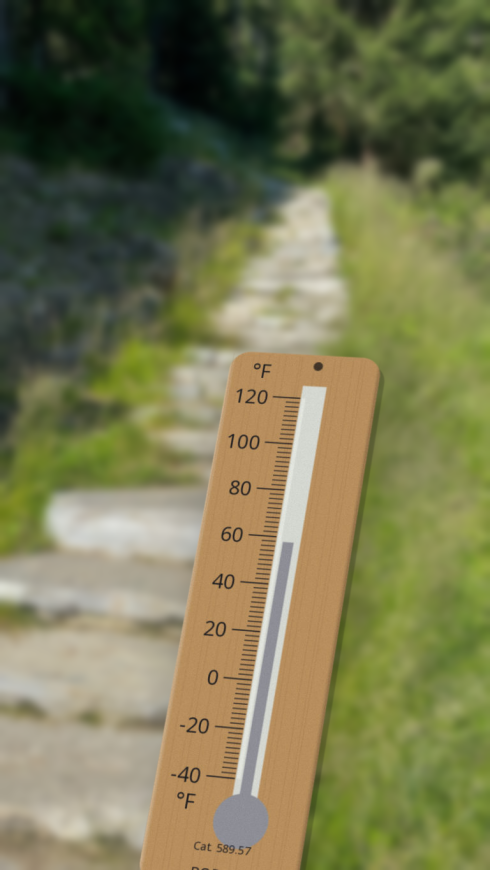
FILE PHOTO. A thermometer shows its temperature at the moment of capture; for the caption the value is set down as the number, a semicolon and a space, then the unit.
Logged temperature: 58; °F
